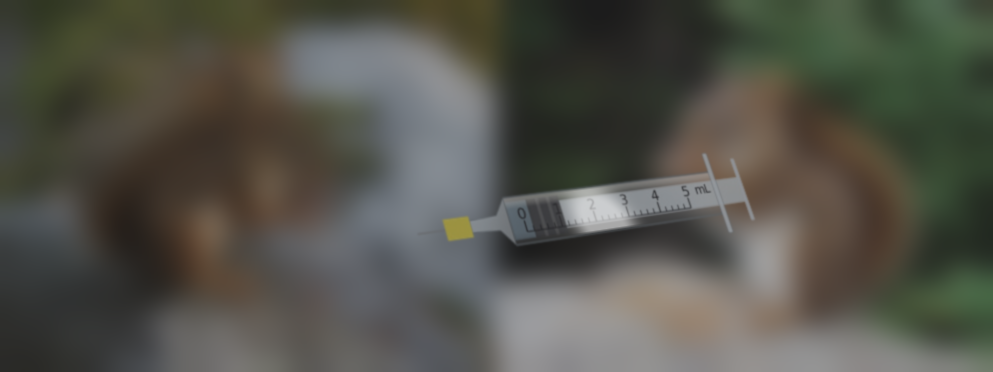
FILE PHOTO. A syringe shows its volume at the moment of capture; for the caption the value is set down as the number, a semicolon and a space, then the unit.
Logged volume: 0.2; mL
